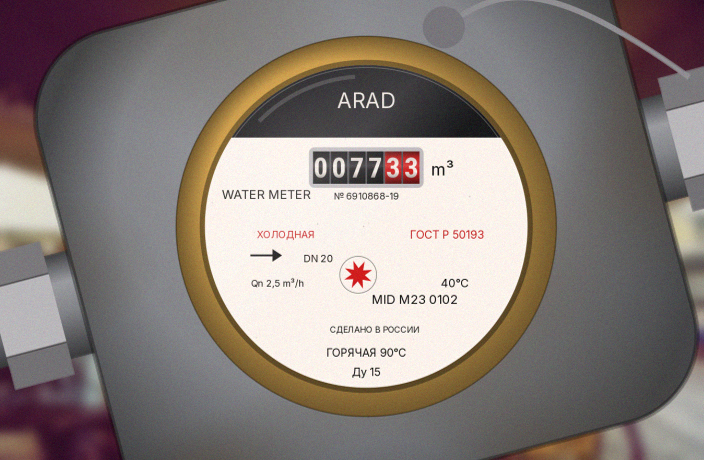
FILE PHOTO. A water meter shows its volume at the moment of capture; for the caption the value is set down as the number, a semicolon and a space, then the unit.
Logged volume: 77.33; m³
